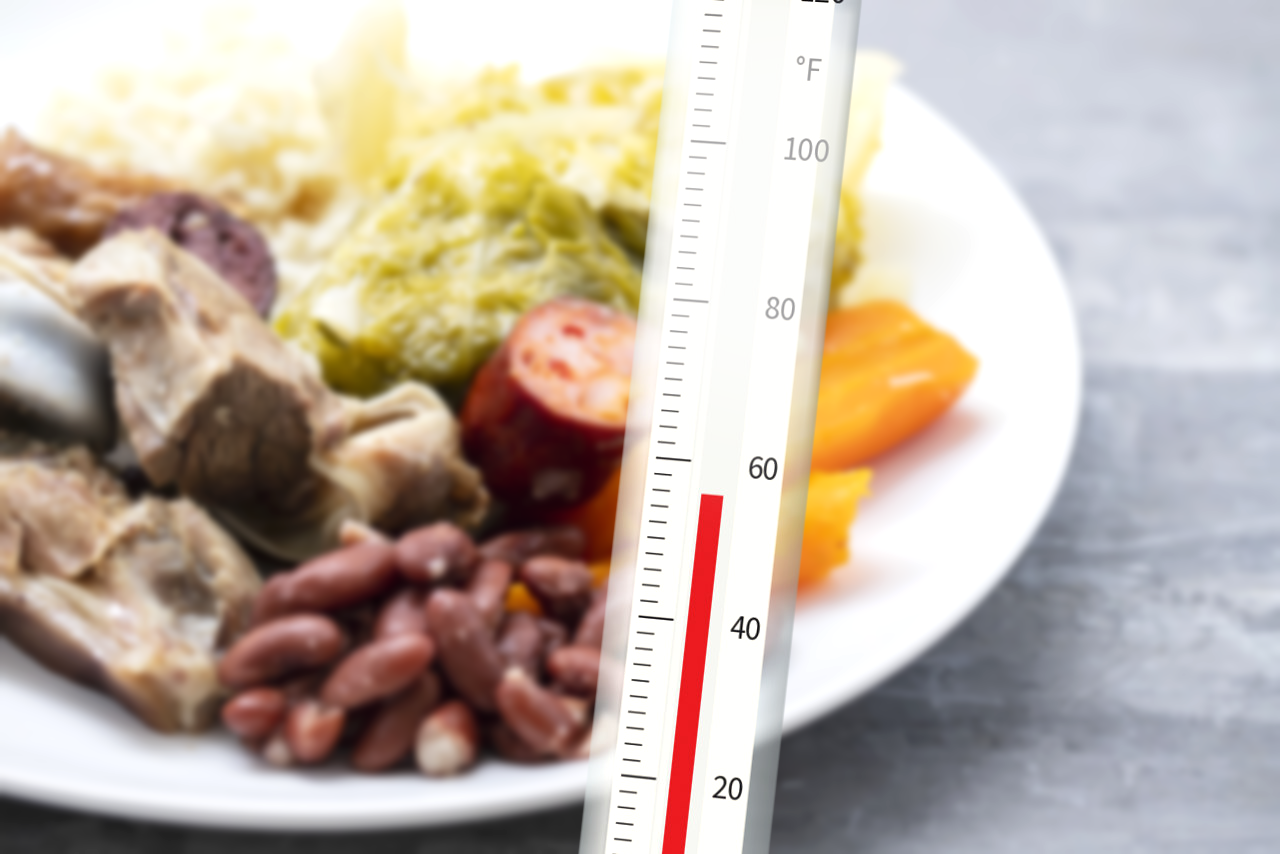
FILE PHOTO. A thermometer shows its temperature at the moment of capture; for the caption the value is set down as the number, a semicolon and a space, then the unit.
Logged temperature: 56; °F
